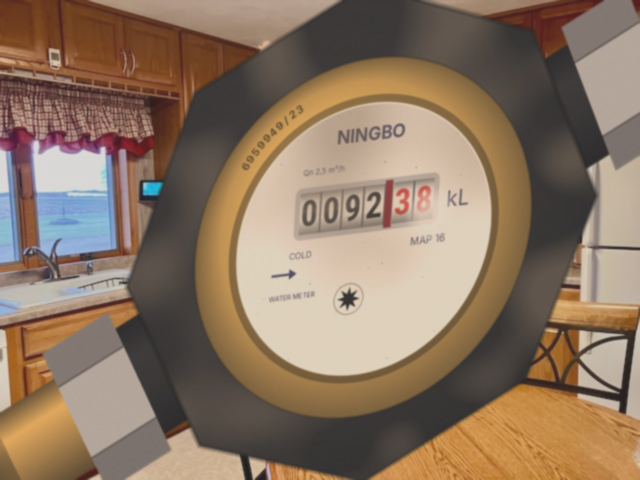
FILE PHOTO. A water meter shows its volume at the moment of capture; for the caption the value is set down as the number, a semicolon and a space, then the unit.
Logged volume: 92.38; kL
